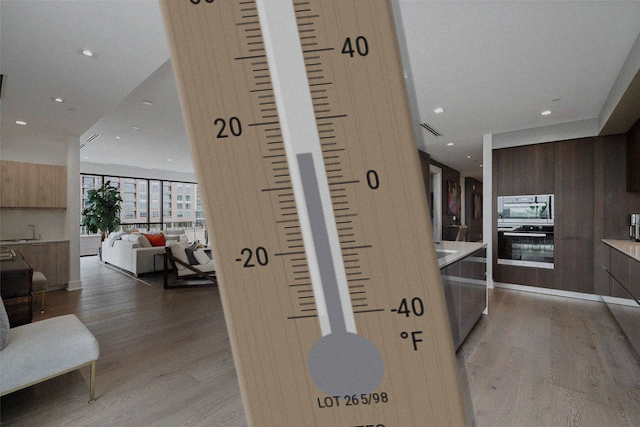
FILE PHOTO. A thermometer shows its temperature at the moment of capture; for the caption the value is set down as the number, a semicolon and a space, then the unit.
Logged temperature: 10; °F
